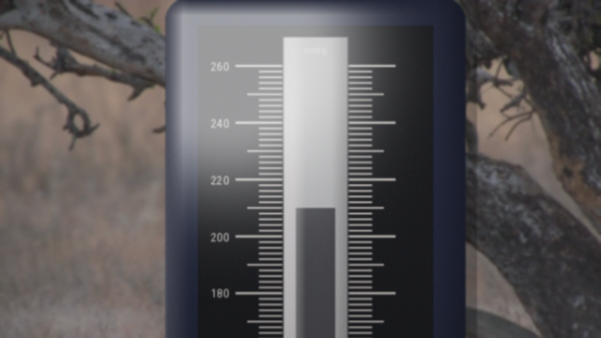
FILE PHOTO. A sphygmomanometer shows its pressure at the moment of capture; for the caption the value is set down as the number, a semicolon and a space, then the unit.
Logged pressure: 210; mmHg
